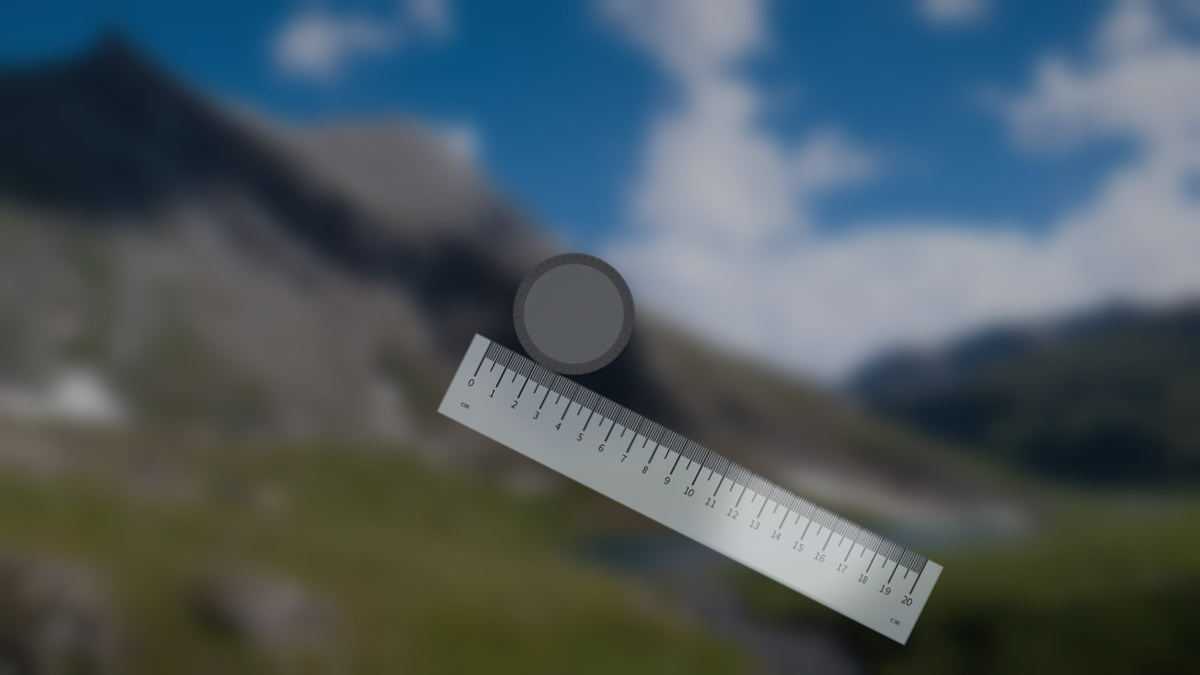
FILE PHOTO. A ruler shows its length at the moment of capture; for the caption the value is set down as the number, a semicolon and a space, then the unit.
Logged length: 5; cm
